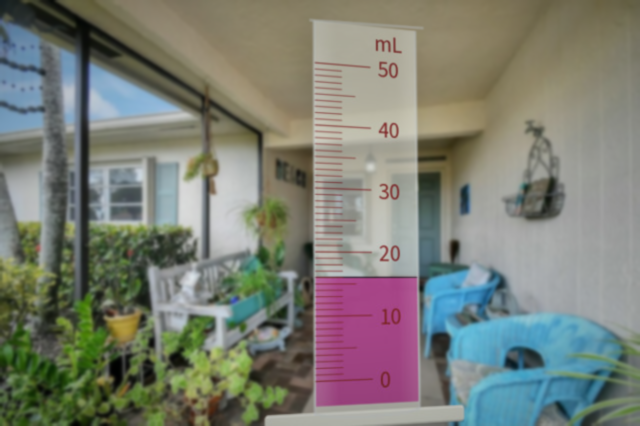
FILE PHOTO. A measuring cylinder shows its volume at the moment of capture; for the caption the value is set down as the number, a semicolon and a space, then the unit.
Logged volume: 16; mL
